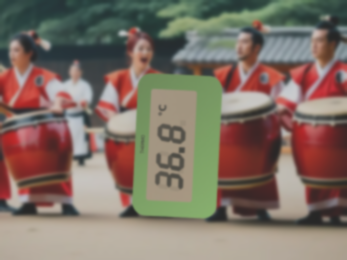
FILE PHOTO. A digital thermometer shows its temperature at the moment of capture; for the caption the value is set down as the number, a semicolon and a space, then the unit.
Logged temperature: 36.8; °C
